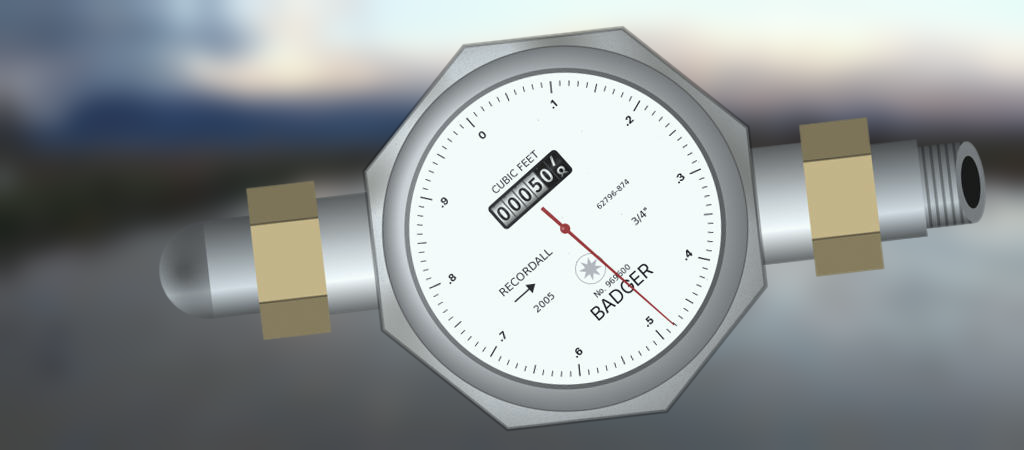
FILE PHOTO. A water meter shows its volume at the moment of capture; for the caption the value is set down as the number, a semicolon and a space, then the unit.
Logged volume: 507.48; ft³
